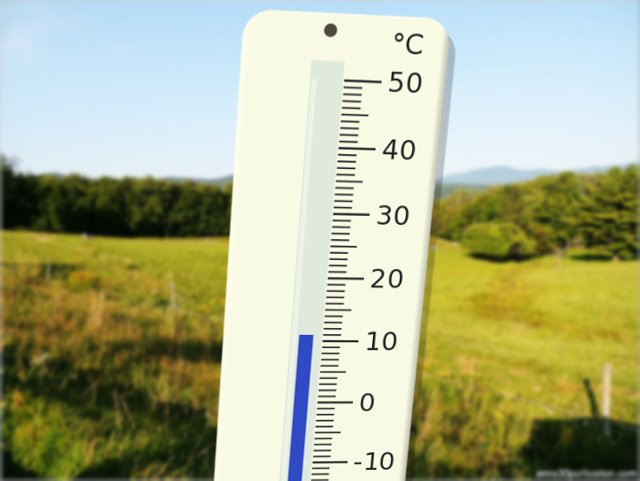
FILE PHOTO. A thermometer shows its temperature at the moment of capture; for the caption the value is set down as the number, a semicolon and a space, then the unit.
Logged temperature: 11; °C
